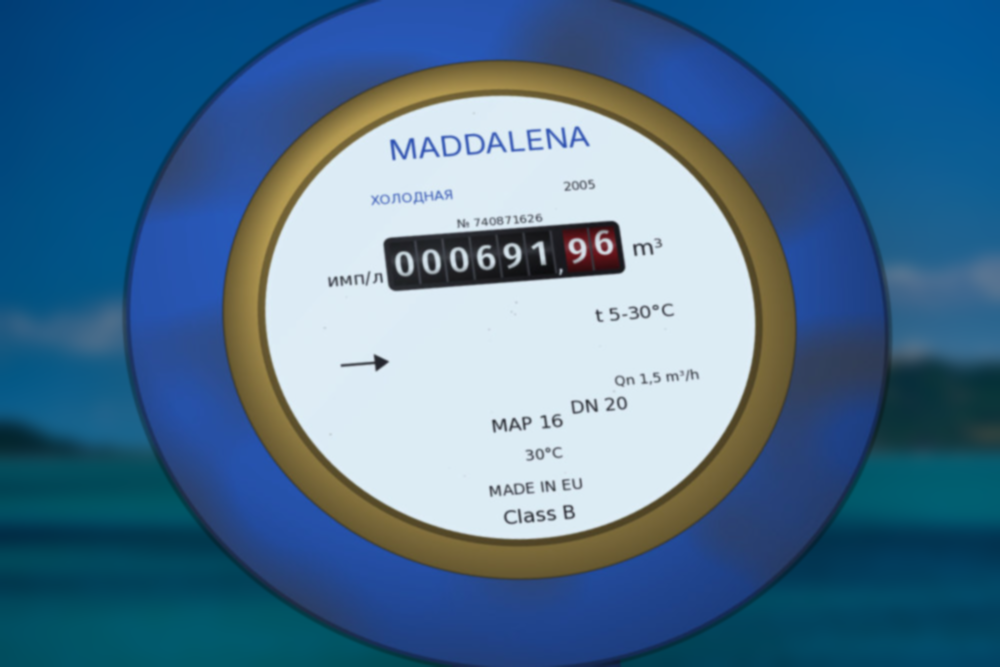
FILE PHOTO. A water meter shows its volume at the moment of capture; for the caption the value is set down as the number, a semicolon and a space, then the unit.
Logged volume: 691.96; m³
